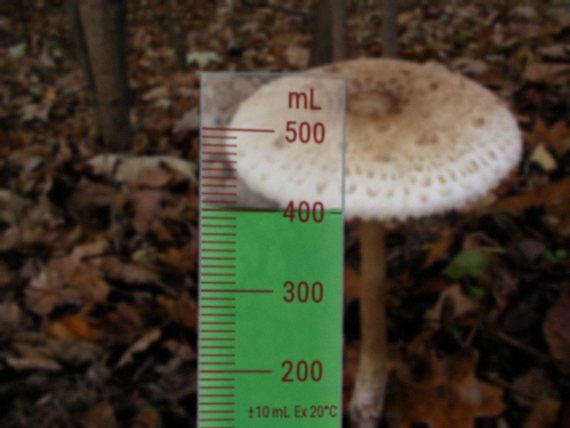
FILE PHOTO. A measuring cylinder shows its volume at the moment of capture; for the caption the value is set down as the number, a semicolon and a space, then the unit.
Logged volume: 400; mL
